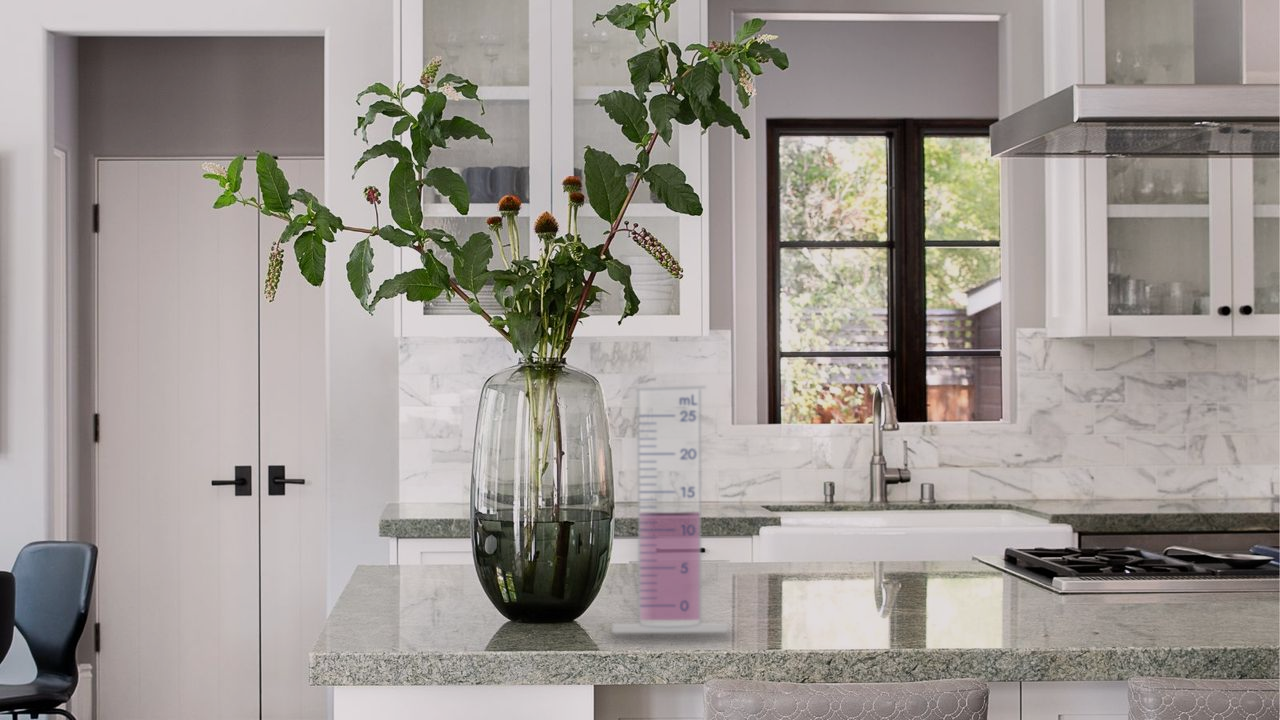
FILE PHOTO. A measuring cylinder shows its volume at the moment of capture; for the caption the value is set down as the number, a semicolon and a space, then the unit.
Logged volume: 12; mL
